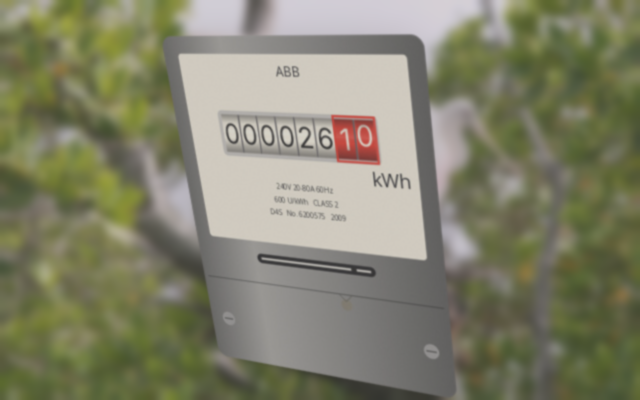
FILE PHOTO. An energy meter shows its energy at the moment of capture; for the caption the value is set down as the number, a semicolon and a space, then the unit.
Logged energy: 26.10; kWh
